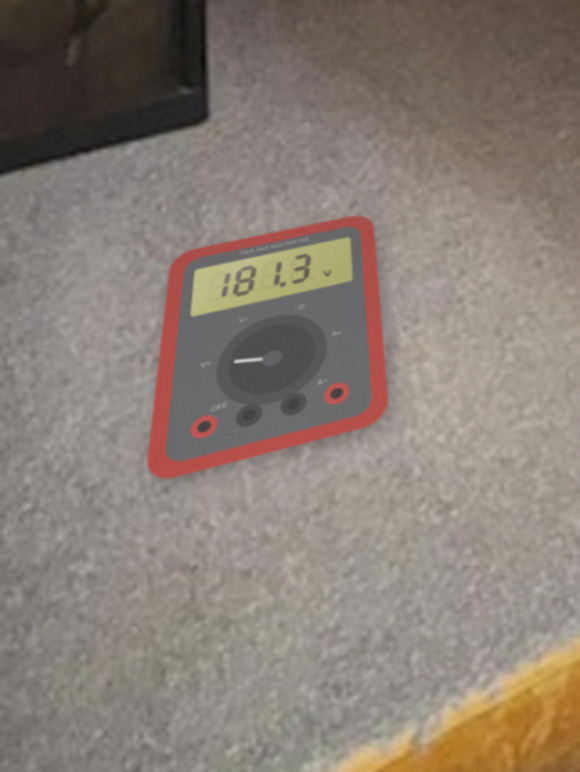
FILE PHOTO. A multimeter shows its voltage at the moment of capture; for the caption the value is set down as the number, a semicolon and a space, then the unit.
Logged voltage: 181.3; V
